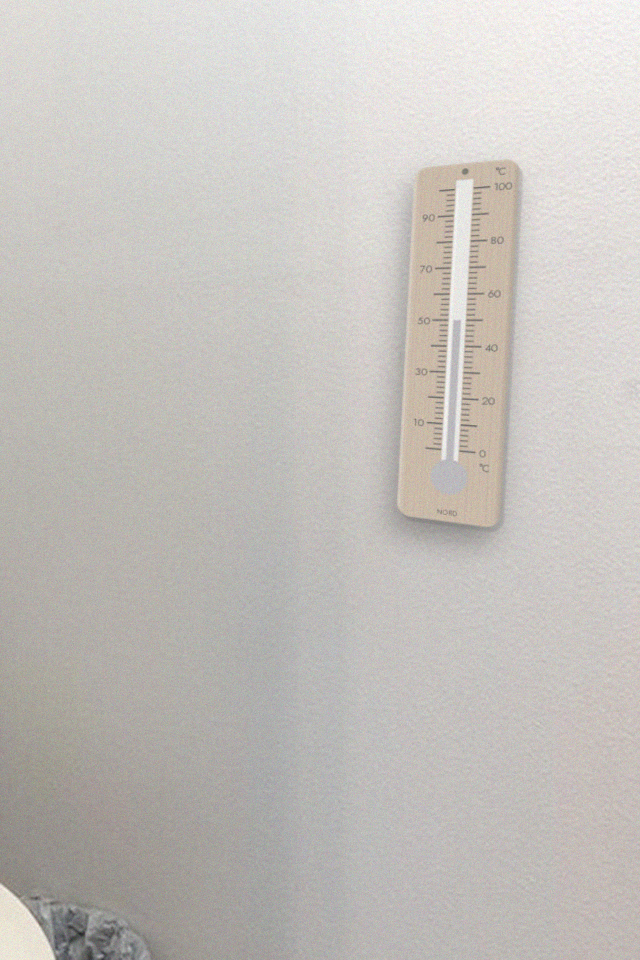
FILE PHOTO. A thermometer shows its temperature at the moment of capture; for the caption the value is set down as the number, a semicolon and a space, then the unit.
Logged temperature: 50; °C
